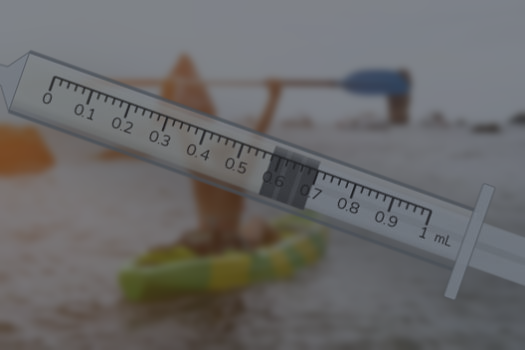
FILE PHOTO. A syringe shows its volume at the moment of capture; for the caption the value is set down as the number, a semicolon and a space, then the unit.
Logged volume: 0.58; mL
